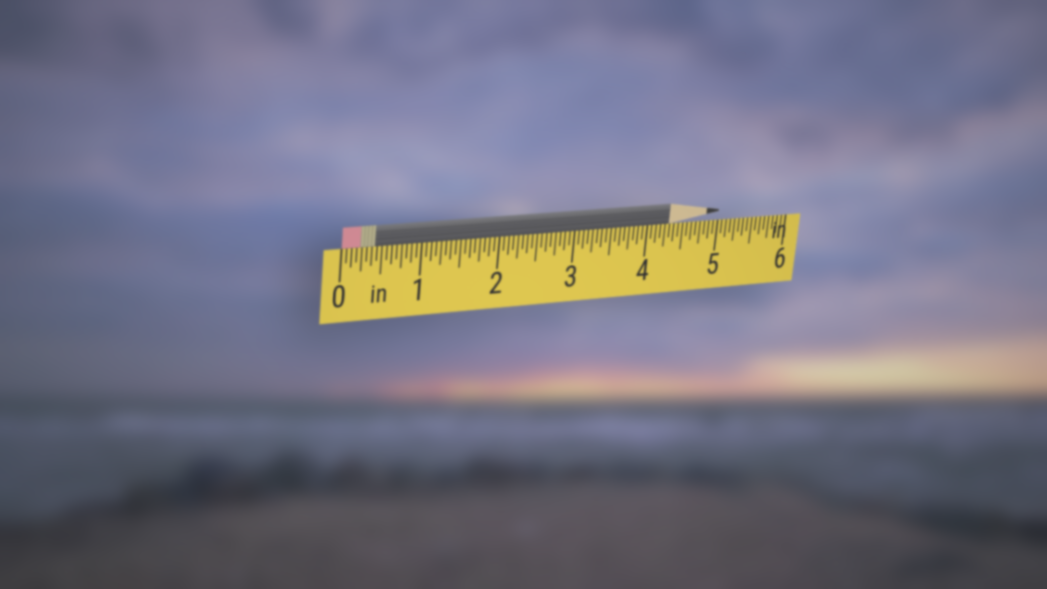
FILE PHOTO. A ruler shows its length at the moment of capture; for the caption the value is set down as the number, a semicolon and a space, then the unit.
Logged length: 5; in
